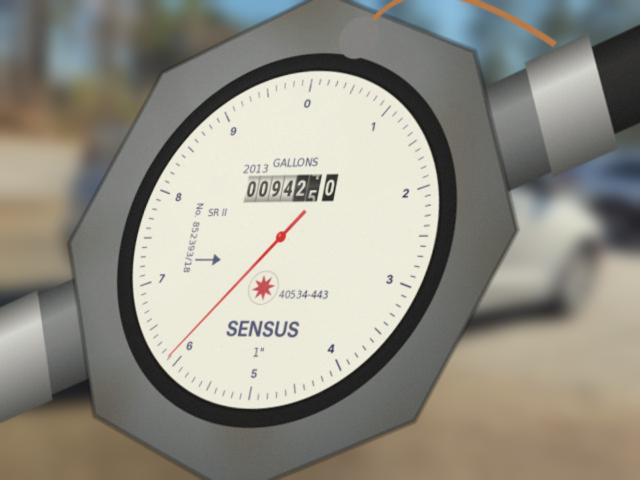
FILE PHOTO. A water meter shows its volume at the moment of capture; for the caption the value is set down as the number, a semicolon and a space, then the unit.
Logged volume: 94246.1; gal
